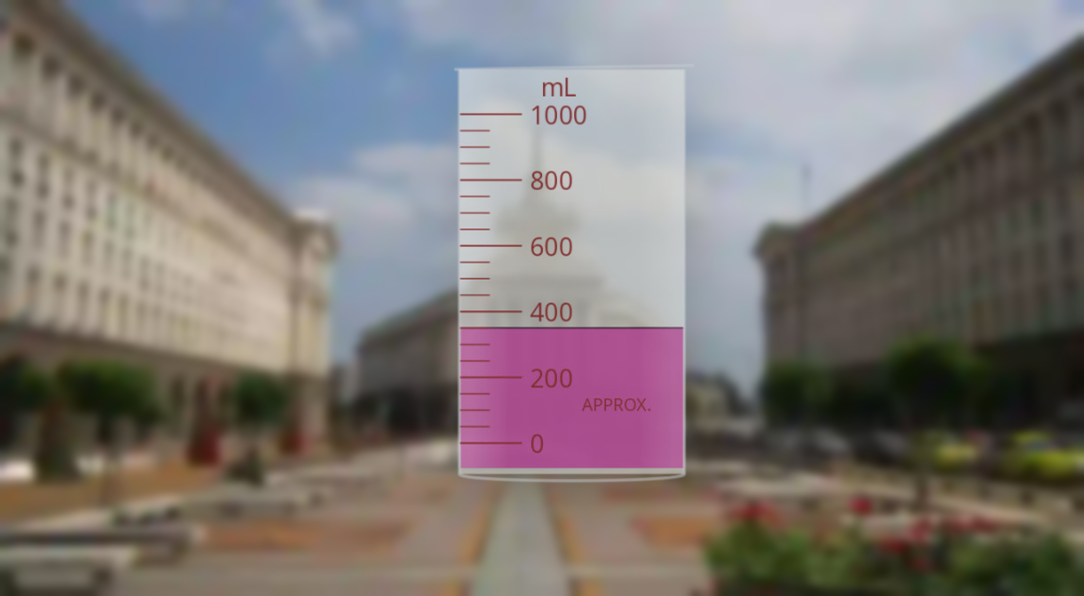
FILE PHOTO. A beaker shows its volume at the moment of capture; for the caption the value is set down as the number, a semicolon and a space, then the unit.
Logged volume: 350; mL
